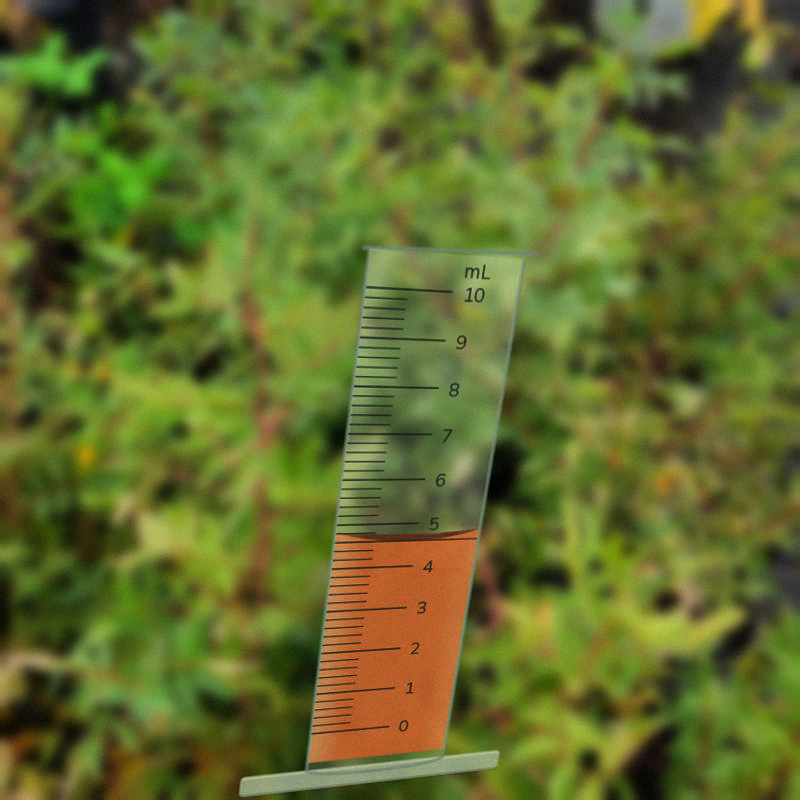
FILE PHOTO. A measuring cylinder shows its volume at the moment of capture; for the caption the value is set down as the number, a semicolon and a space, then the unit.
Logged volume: 4.6; mL
